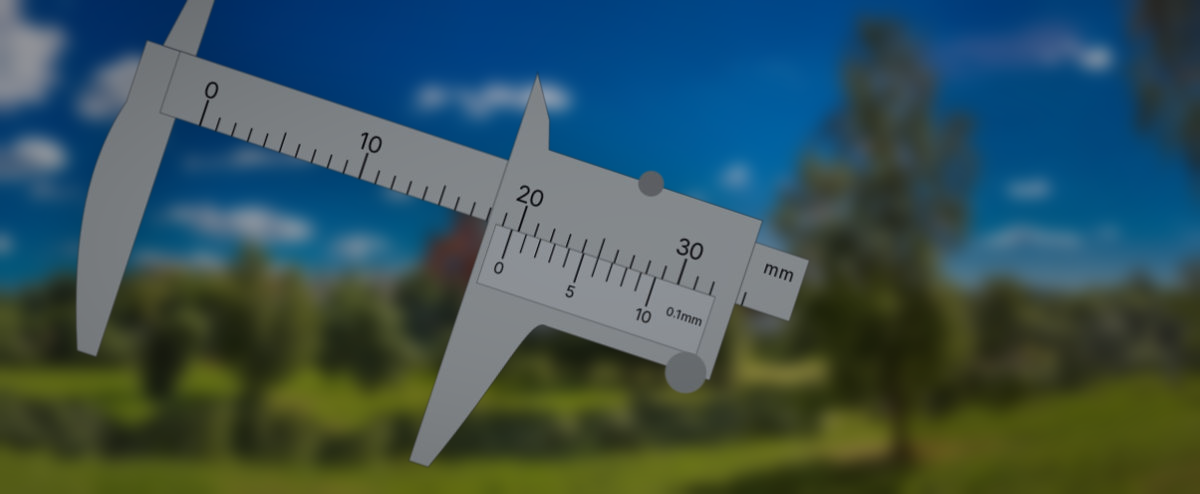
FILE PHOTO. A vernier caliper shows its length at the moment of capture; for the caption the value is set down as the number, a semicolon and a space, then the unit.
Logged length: 19.6; mm
